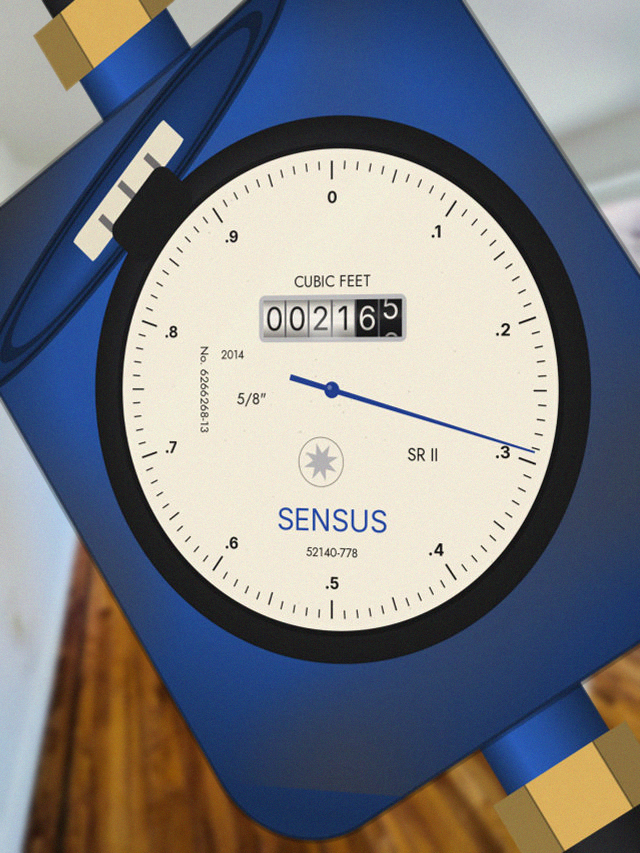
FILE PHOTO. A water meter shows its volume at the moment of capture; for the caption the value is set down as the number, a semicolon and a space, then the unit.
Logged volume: 2165.29; ft³
